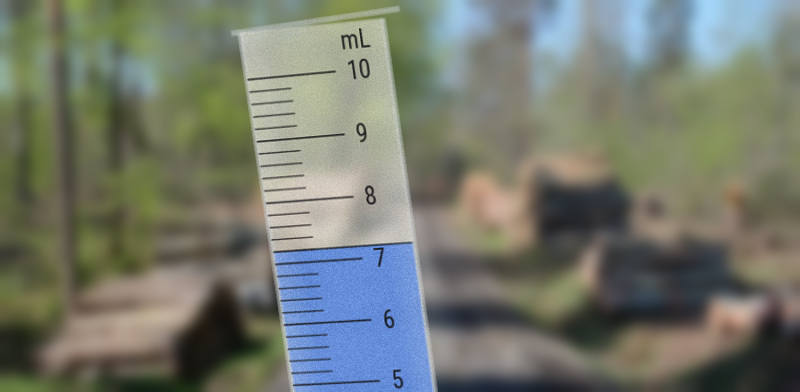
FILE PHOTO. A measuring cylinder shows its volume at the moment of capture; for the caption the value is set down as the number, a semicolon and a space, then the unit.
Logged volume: 7.2; mL
